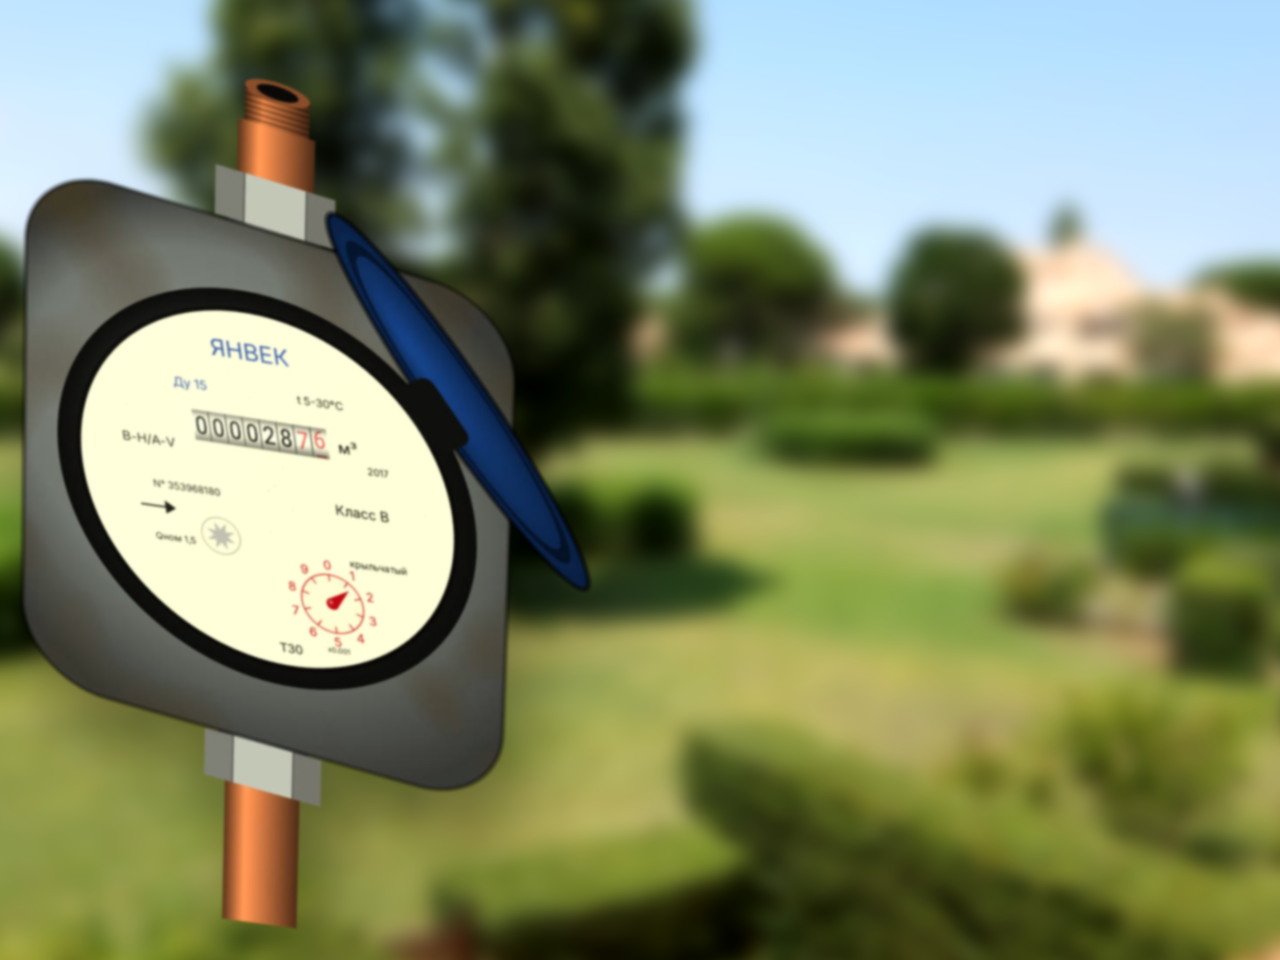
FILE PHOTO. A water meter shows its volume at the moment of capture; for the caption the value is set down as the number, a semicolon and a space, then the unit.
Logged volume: 28.761; m³
